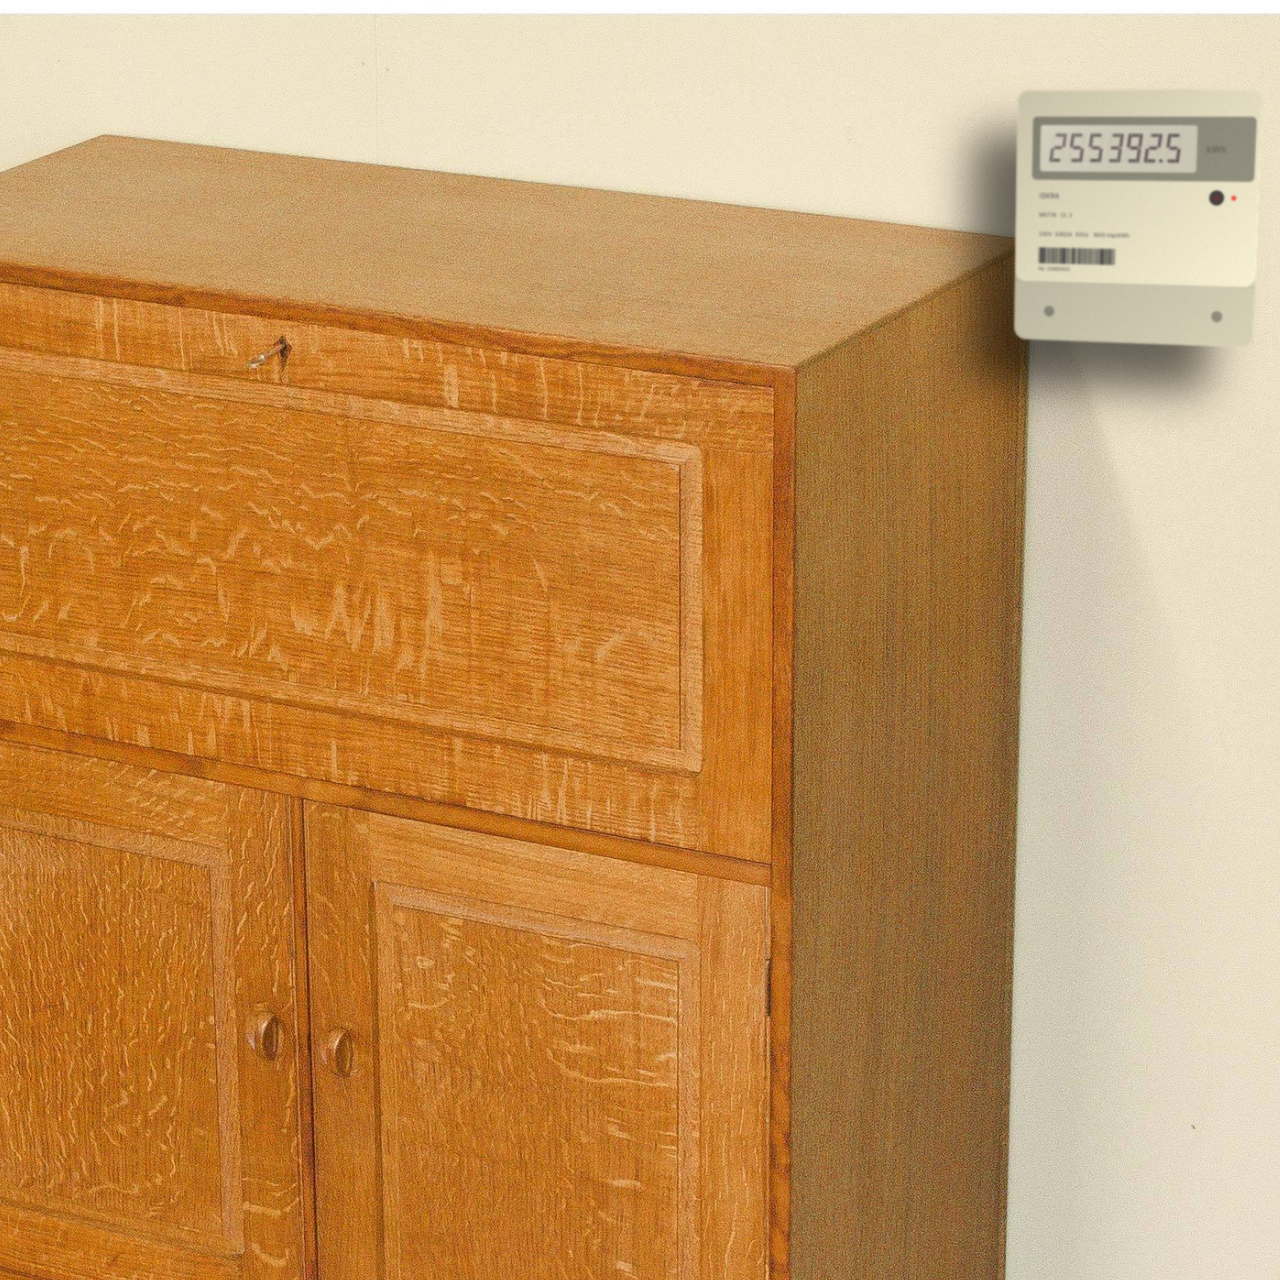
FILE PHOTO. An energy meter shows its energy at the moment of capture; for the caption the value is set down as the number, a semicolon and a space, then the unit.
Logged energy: 255392.5; kWh
